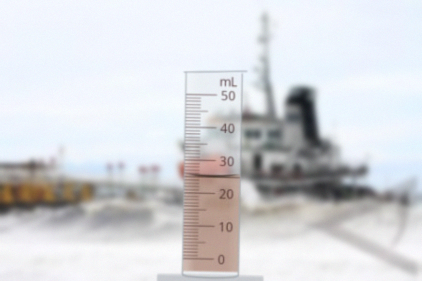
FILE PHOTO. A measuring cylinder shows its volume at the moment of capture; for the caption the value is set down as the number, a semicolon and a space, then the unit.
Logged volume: 25; mL
